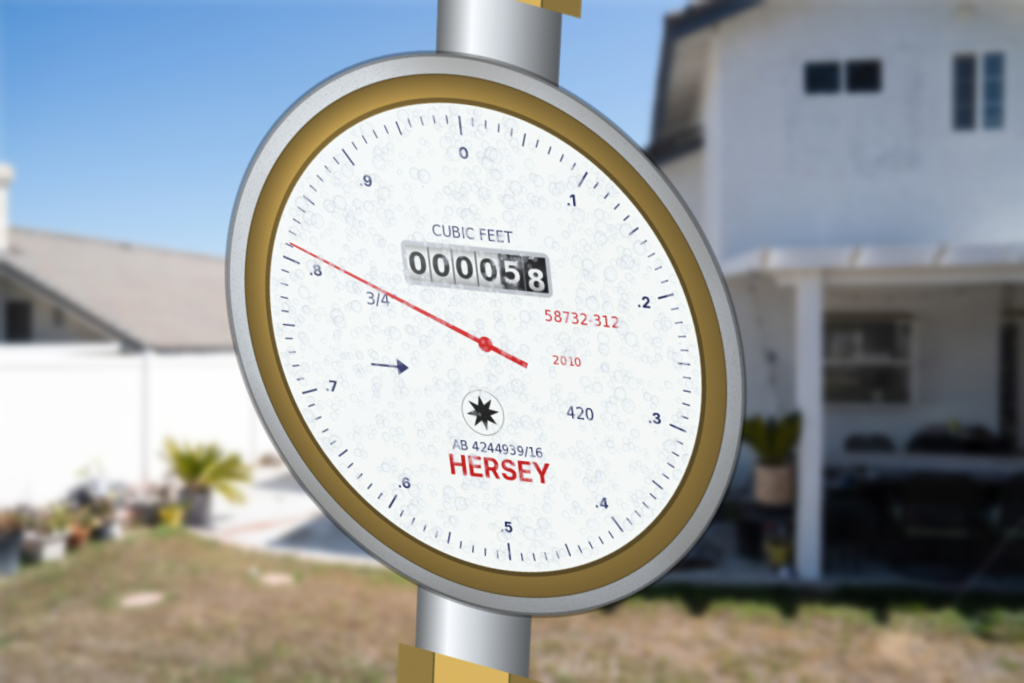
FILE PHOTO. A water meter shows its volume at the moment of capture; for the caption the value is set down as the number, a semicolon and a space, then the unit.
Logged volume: 57.81; ft³
